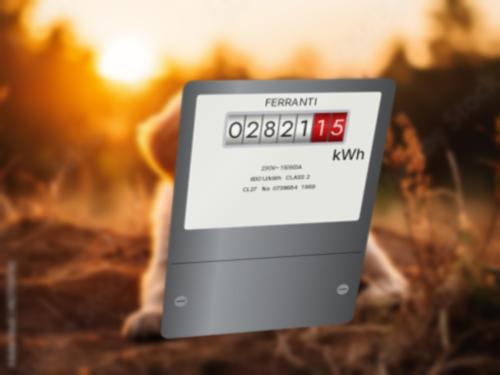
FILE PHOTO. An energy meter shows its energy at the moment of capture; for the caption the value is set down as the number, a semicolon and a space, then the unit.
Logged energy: 2821.15; kWh
